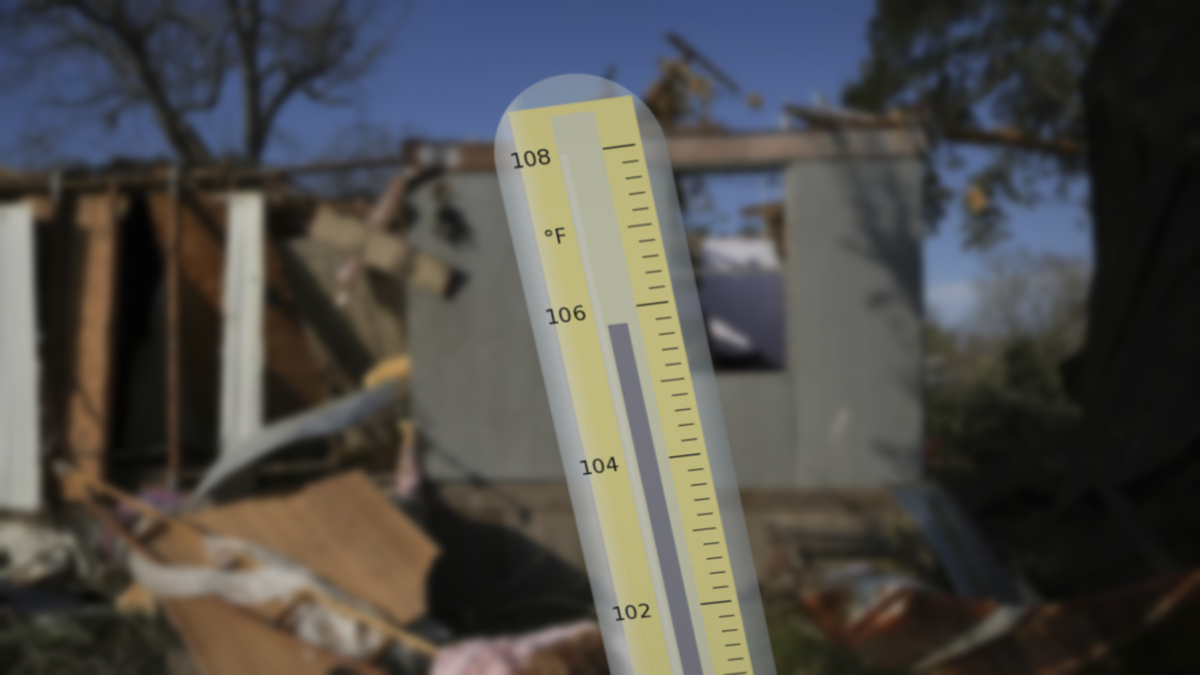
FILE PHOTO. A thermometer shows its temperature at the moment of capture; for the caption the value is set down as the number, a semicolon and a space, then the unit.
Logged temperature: 105.8; °F
